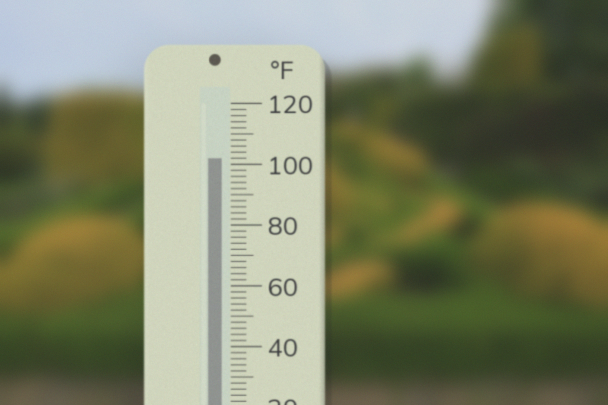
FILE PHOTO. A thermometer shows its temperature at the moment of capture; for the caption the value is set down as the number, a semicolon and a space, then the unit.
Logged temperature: 102; °F
